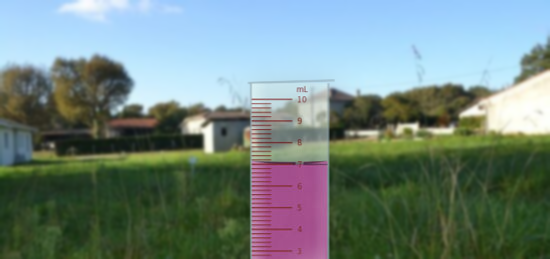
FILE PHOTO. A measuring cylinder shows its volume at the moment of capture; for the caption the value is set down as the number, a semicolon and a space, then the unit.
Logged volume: 7; mL
